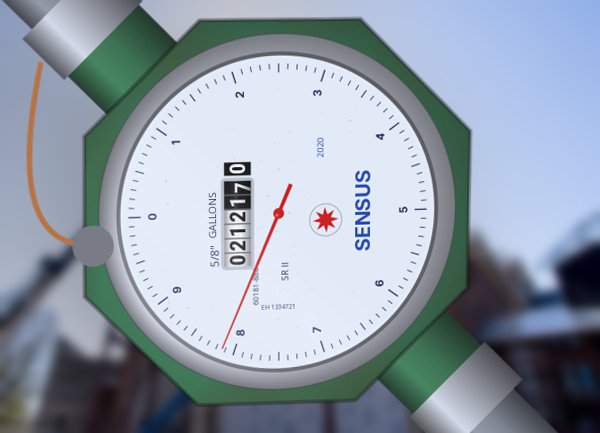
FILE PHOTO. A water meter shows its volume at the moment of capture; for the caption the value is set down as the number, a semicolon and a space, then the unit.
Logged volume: 212168.1; gal
